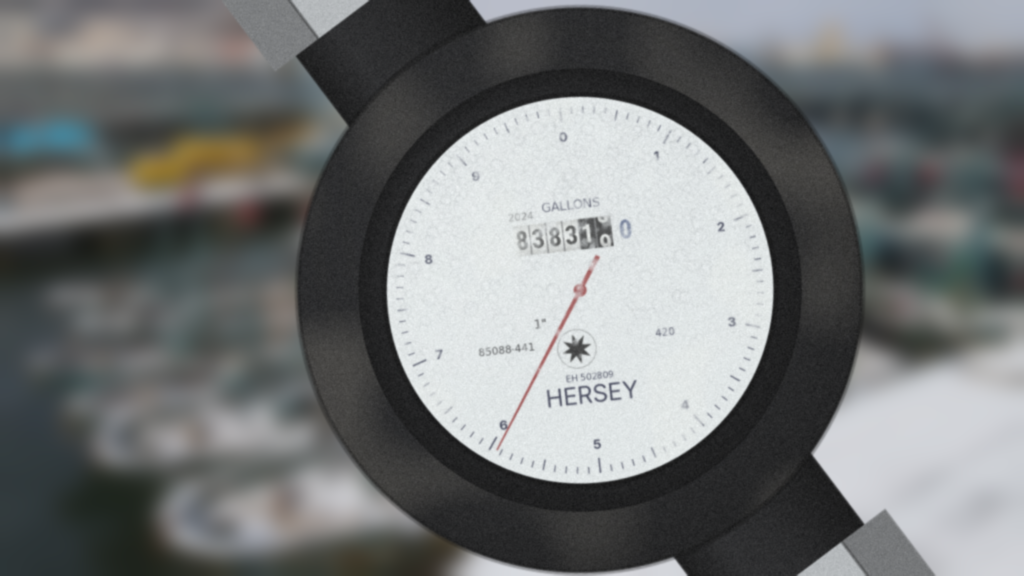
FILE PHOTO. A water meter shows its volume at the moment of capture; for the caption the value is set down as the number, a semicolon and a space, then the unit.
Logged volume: 8383185.9; gal
